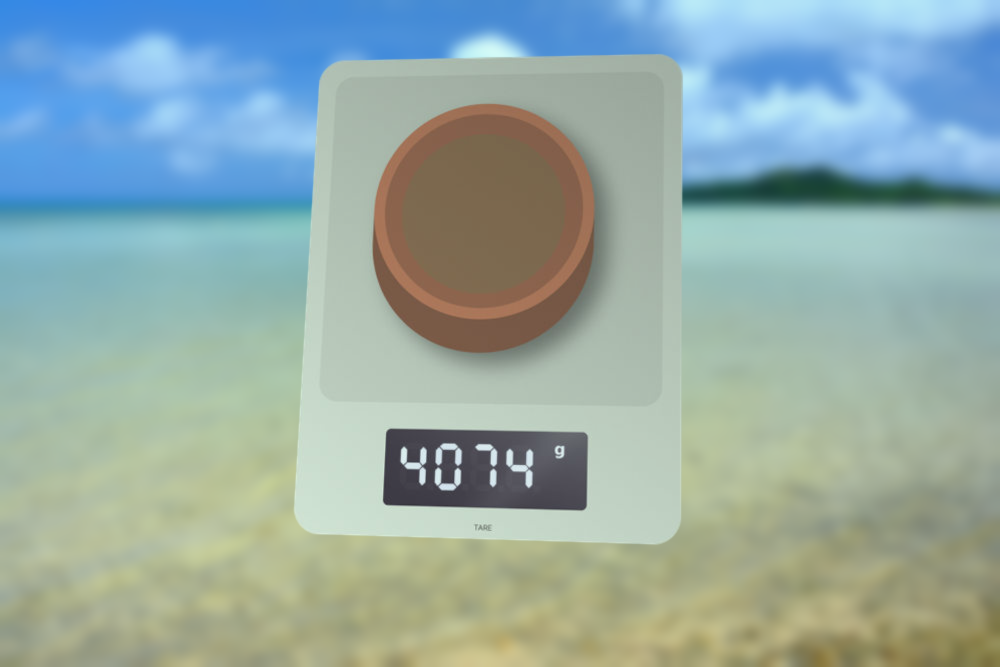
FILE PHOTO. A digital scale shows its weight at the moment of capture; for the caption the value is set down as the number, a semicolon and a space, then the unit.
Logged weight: 4074; g
